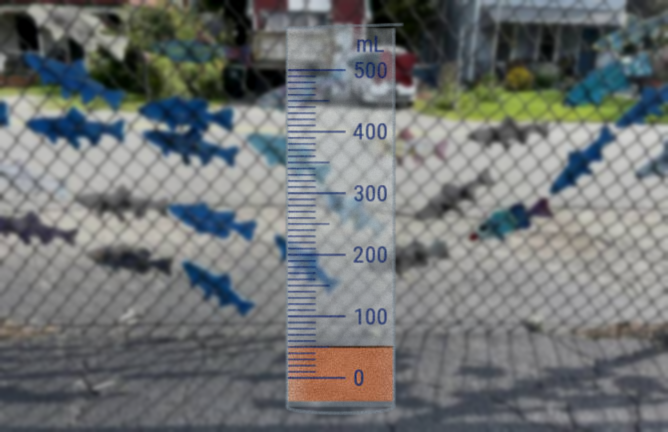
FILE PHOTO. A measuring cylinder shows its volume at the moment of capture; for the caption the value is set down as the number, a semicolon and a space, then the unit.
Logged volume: 50; mL
